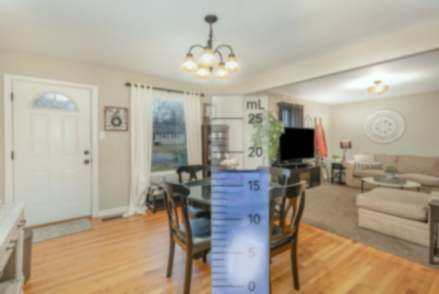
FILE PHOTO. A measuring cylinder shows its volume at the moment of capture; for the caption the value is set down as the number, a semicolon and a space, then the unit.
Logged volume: 17; mL
